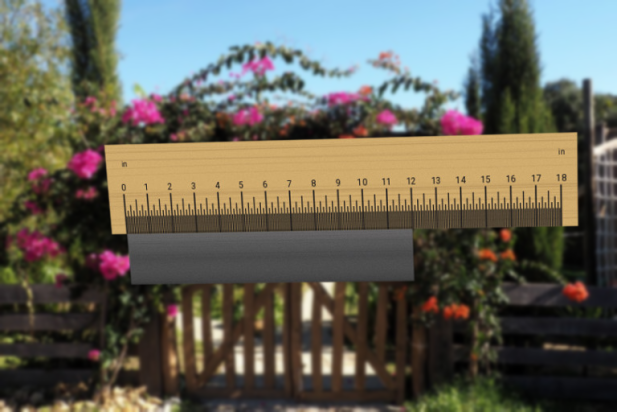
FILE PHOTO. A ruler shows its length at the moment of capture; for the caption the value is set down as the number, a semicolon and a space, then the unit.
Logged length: 12; in
